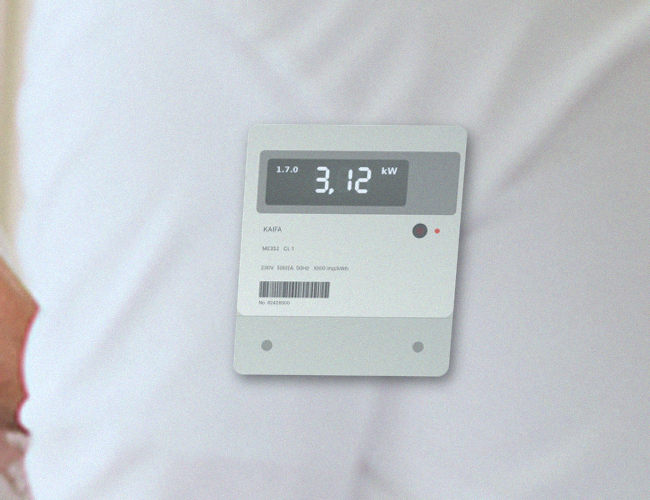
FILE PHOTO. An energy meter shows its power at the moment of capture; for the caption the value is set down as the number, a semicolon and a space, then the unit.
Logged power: 3.12; kW
